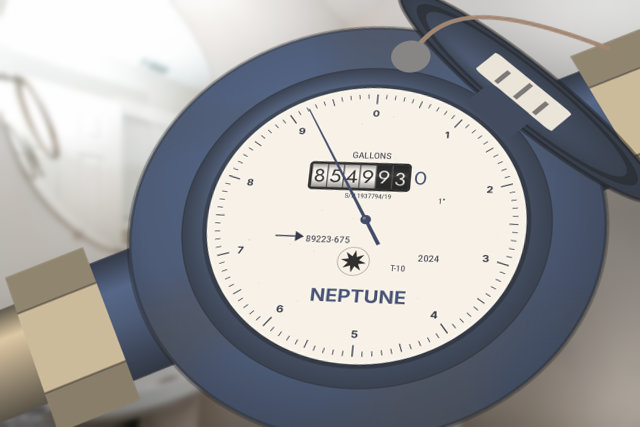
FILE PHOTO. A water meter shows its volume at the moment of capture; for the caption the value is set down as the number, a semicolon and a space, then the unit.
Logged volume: 8549929.2; gal
